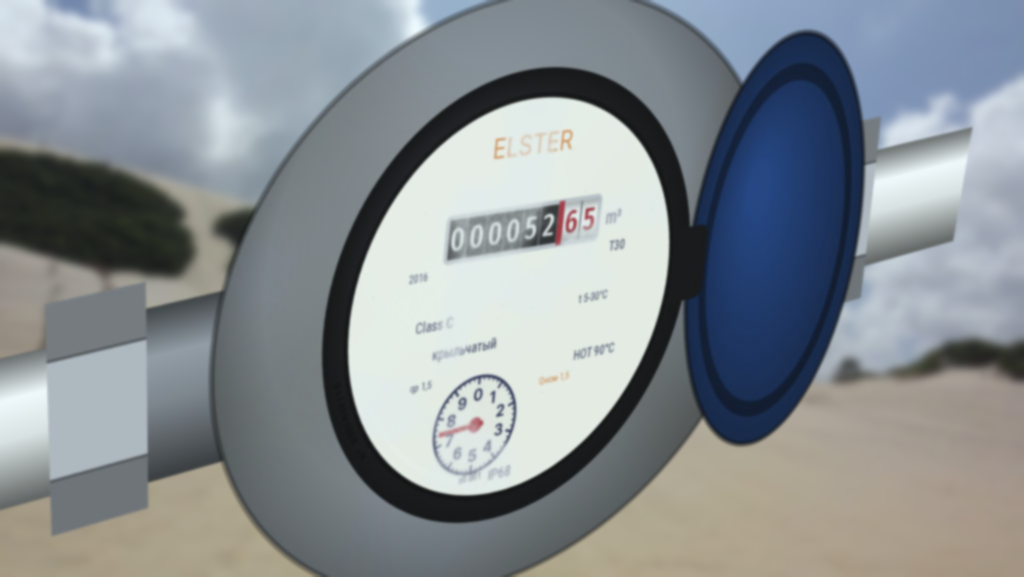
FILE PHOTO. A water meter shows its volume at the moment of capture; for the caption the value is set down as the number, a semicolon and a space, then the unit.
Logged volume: 52.657; m³
